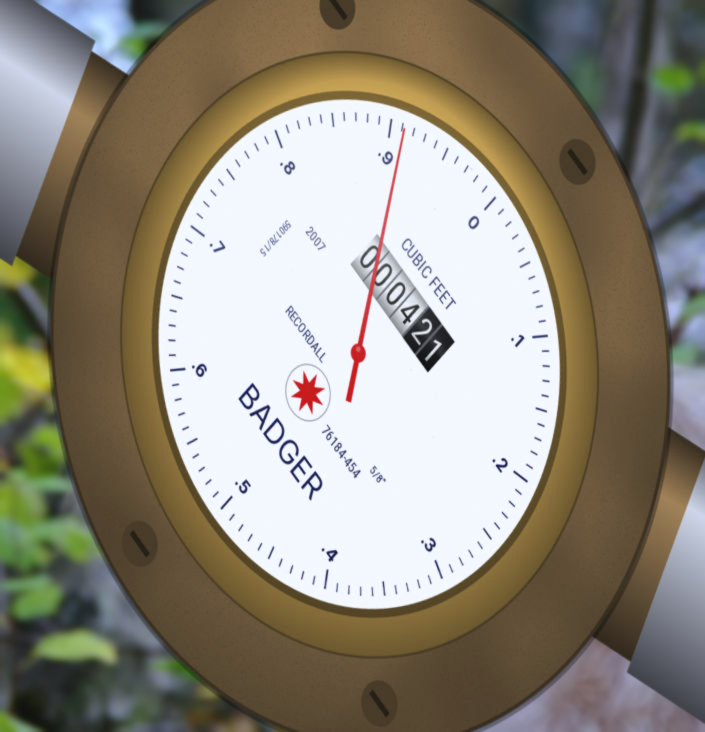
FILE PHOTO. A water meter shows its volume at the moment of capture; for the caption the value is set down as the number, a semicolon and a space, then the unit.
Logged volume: 420.91; ft³
